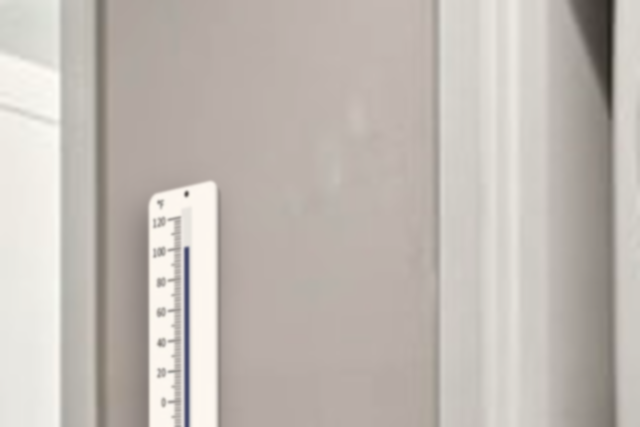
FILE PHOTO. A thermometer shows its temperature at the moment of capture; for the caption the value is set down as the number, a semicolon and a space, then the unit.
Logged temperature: 100; °F
